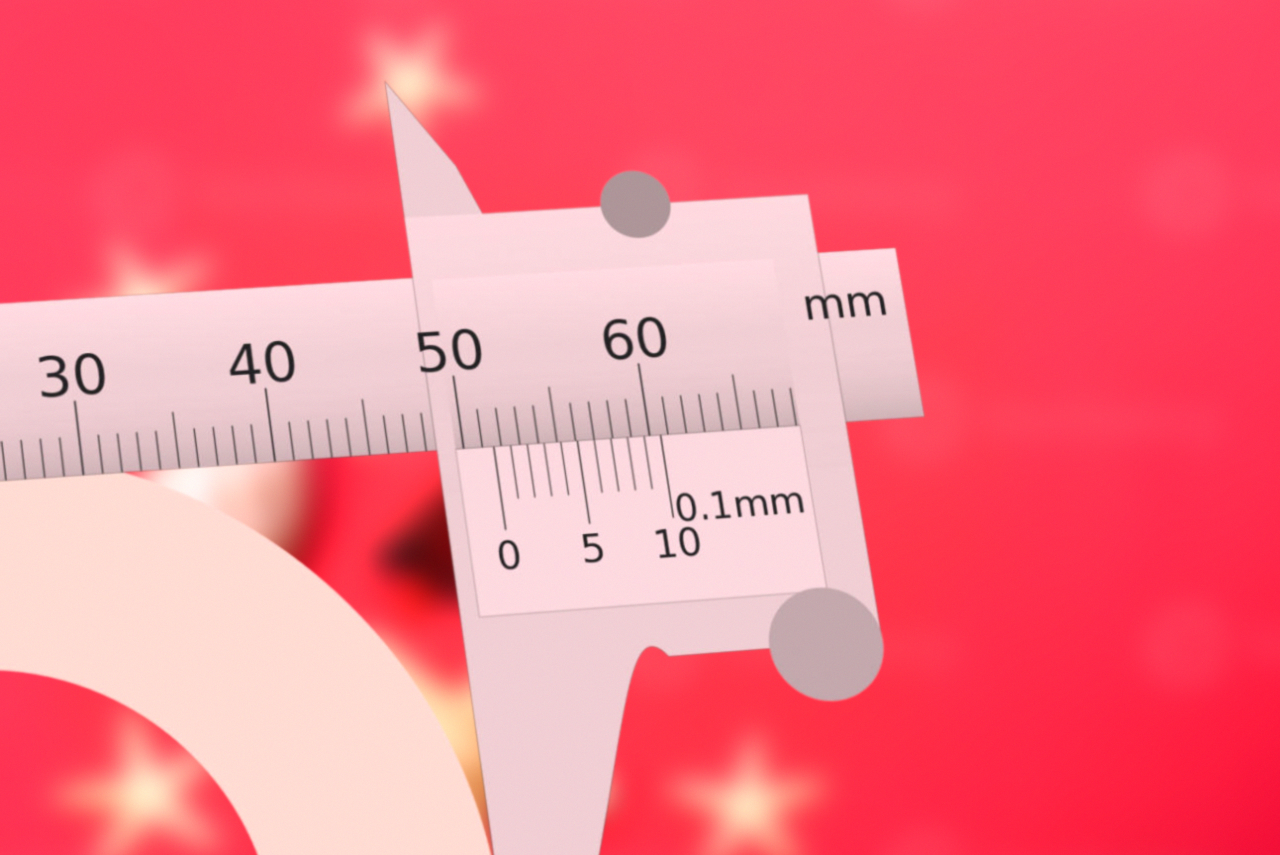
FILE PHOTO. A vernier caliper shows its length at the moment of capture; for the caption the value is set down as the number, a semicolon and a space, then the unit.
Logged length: 51.6; mm
